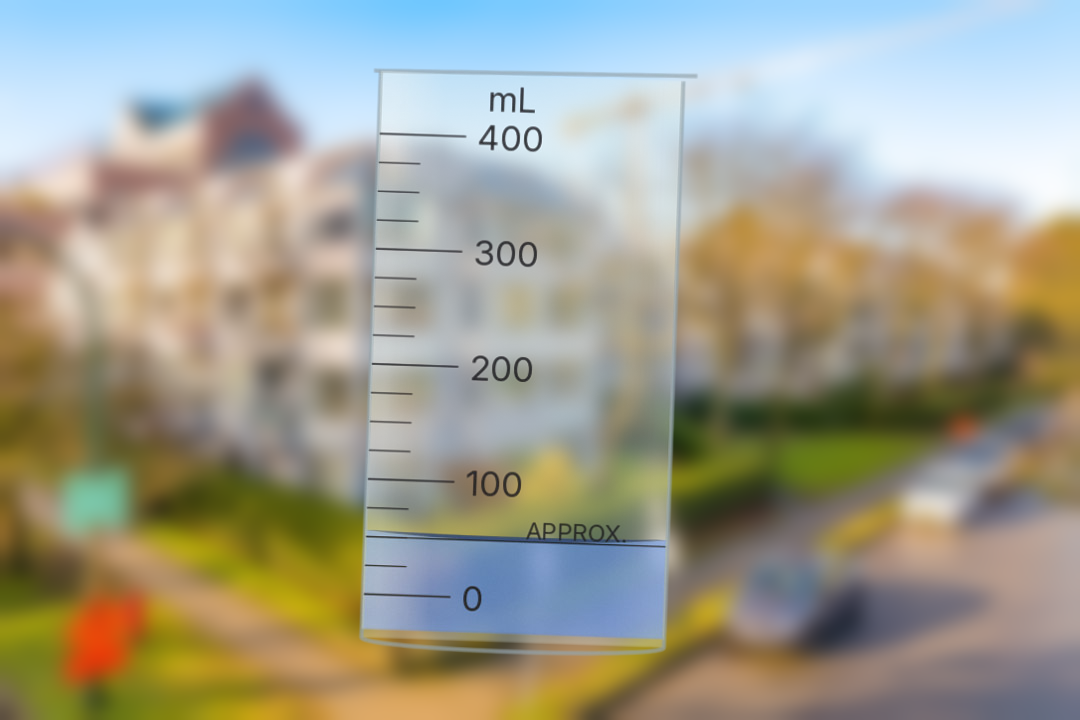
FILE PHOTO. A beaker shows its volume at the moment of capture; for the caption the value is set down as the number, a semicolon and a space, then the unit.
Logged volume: 50; mL
